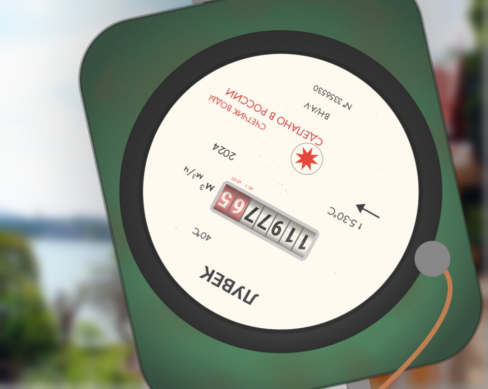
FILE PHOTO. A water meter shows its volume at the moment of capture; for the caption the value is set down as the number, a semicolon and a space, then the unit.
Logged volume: 11977.65; m³
